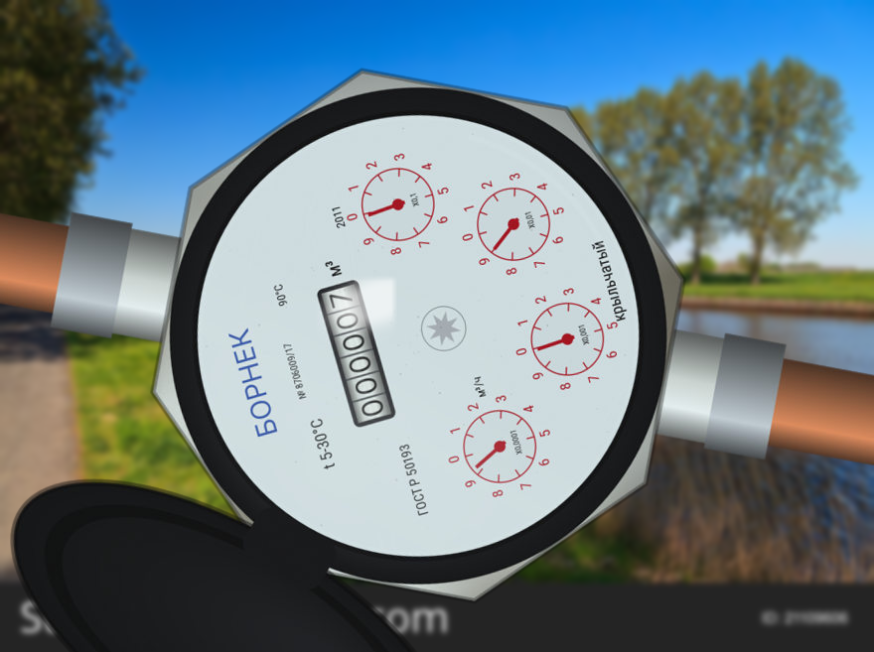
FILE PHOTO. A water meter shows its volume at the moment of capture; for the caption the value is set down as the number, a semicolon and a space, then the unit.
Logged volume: 6.9899; m³
